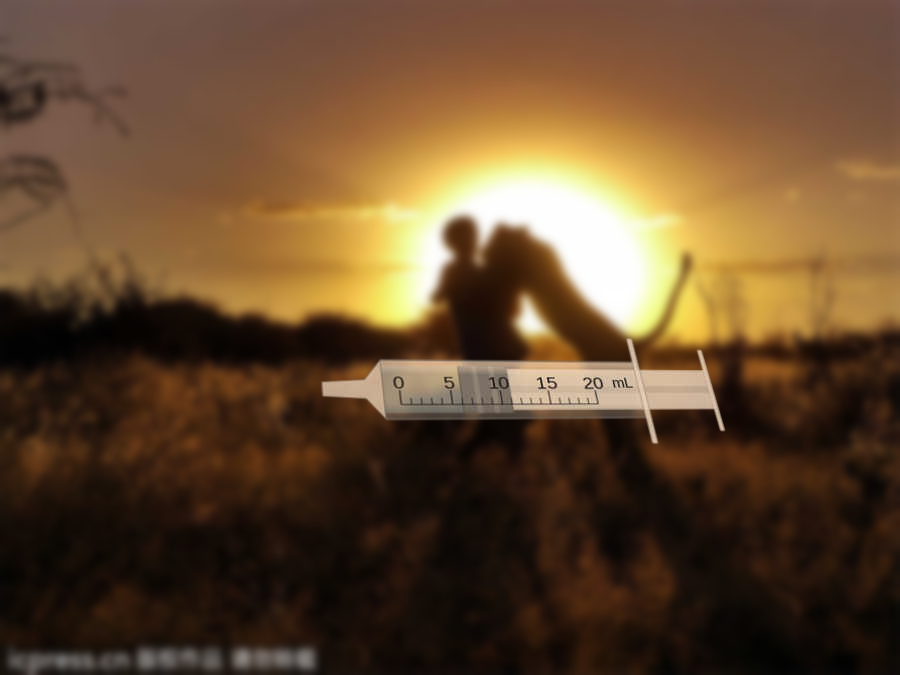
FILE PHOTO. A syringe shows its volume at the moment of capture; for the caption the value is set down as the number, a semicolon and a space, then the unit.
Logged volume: 6; mL
